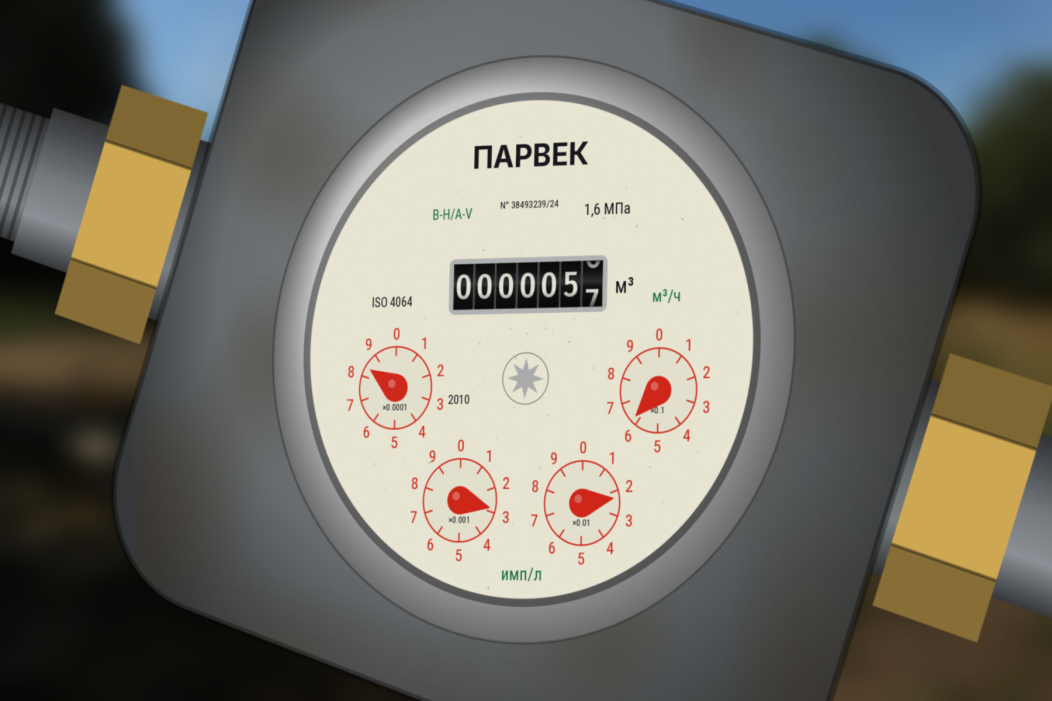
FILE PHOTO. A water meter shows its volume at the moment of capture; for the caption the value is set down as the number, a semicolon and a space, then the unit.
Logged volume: 56.6228; m³
